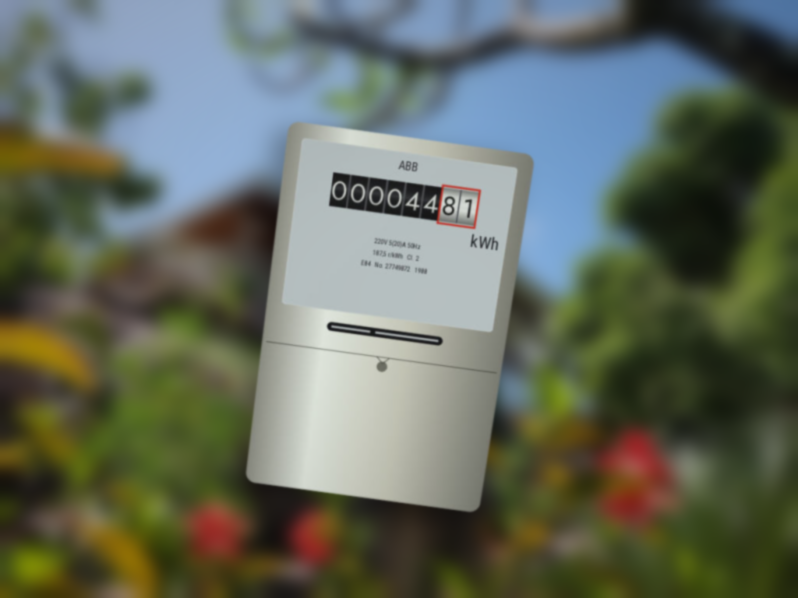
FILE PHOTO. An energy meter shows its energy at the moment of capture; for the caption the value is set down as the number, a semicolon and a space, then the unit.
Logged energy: 44.81; kWh
